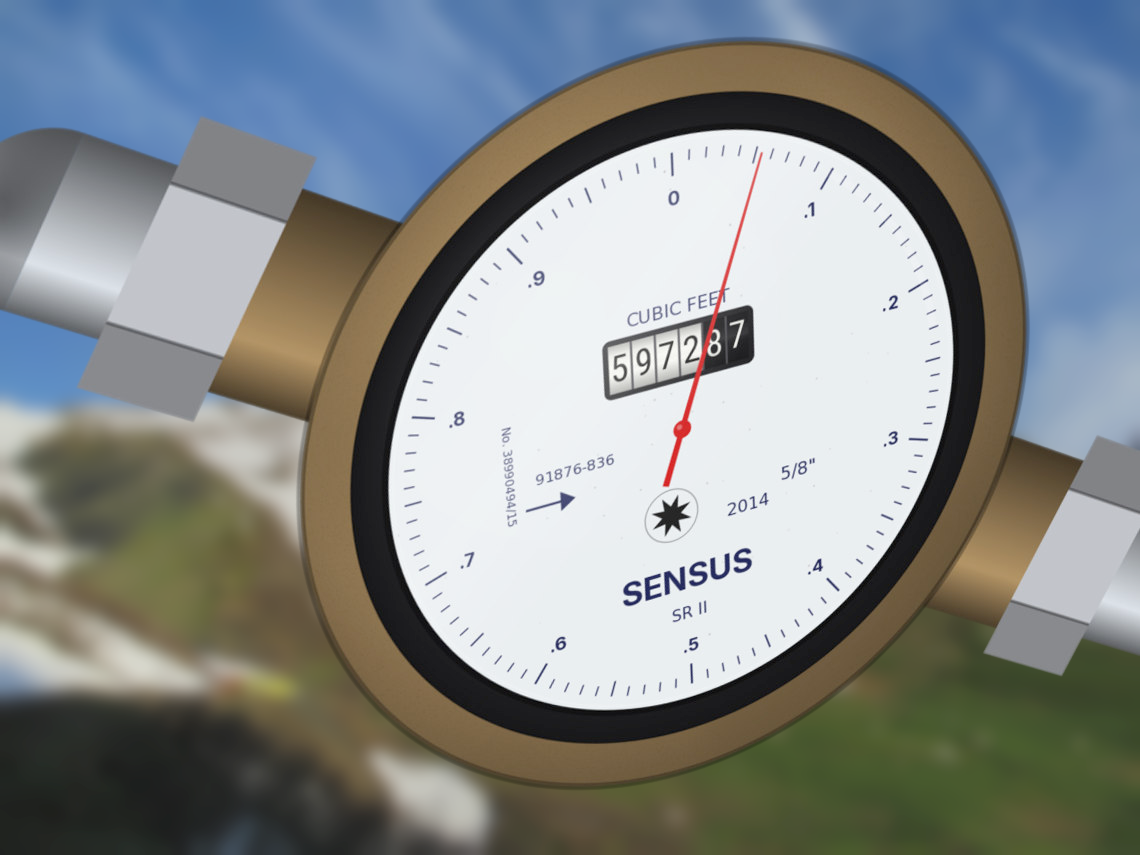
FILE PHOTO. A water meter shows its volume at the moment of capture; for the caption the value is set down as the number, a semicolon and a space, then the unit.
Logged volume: 597287.05; ft³
